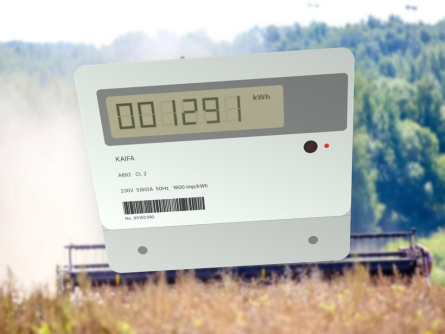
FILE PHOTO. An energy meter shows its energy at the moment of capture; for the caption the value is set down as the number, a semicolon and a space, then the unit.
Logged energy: 1291; kWh
